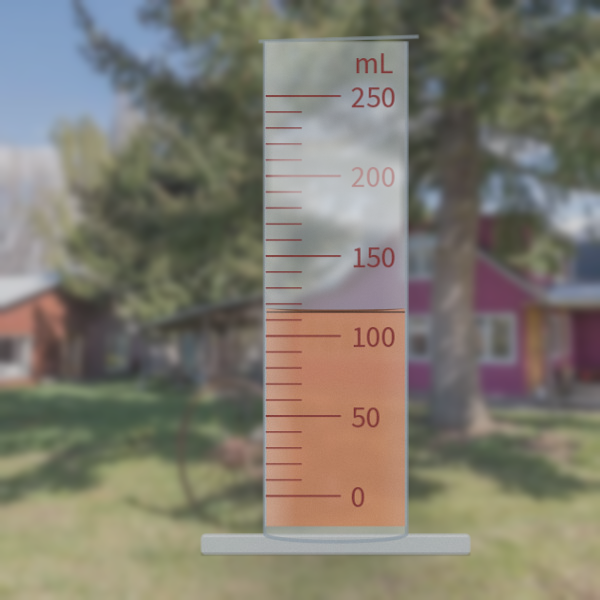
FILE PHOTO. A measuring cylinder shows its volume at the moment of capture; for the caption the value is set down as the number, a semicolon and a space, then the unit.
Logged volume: 115; mL
